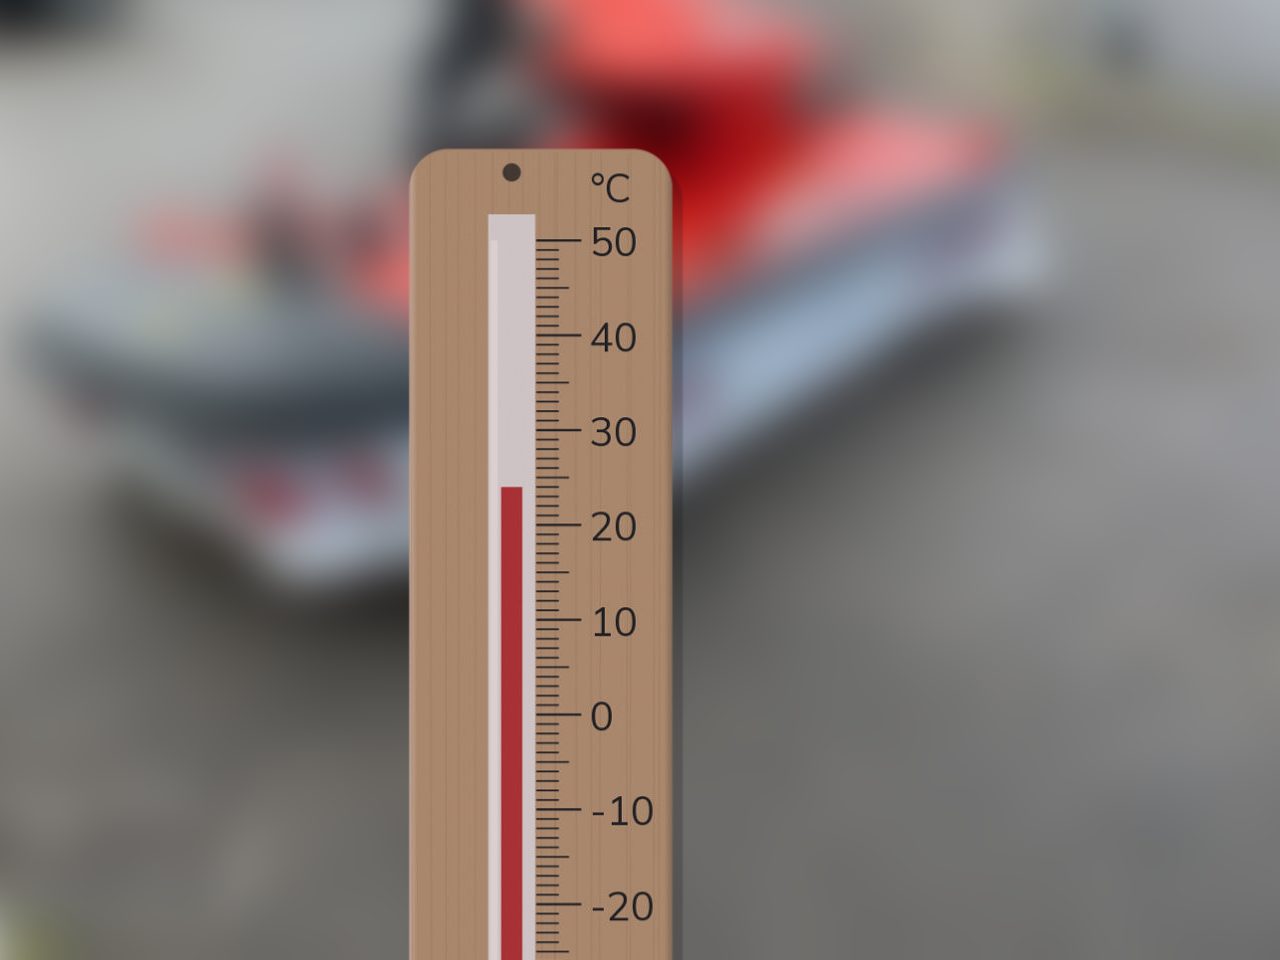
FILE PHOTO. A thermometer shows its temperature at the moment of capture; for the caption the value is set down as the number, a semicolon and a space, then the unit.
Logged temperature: 24; °C
